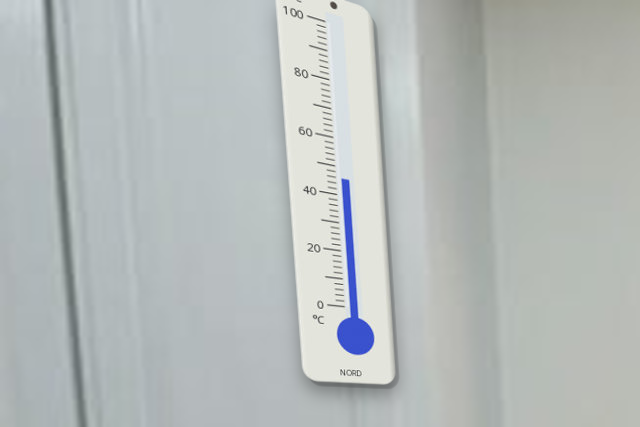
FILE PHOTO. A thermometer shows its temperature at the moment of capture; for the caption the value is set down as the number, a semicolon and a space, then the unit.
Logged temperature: 46; °C
